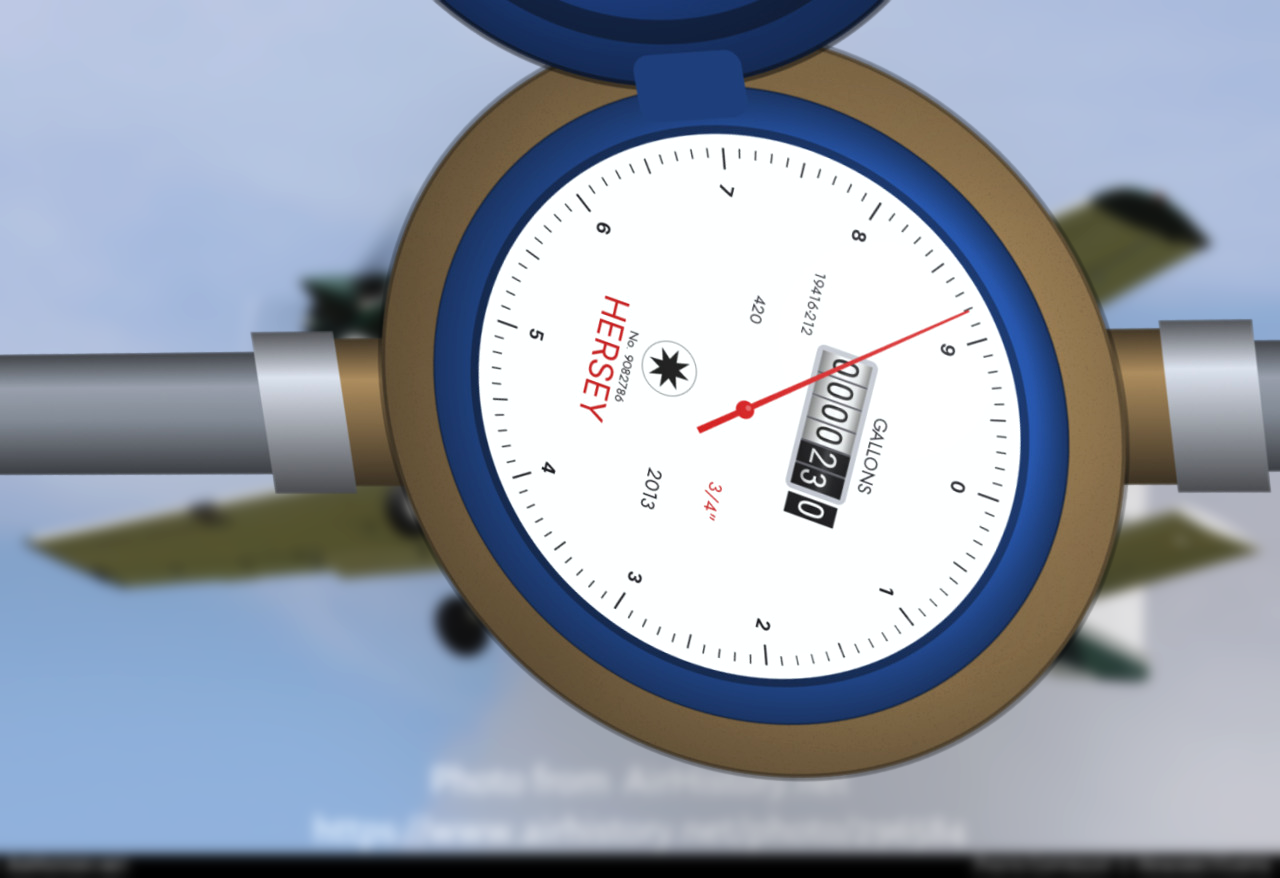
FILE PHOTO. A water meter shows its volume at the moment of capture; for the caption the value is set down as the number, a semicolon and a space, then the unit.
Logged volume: 228.8; gal
